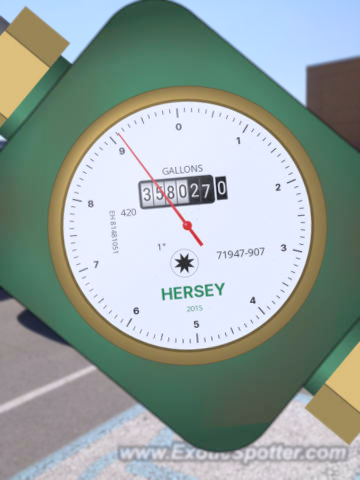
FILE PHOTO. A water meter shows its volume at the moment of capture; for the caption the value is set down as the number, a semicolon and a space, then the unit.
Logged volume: 3580269.1; gal
